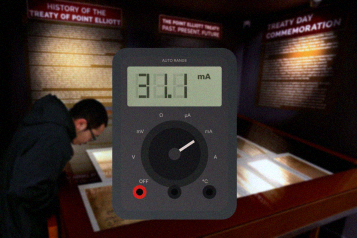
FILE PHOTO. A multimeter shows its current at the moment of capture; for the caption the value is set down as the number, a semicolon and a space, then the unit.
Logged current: 31.1; mA
